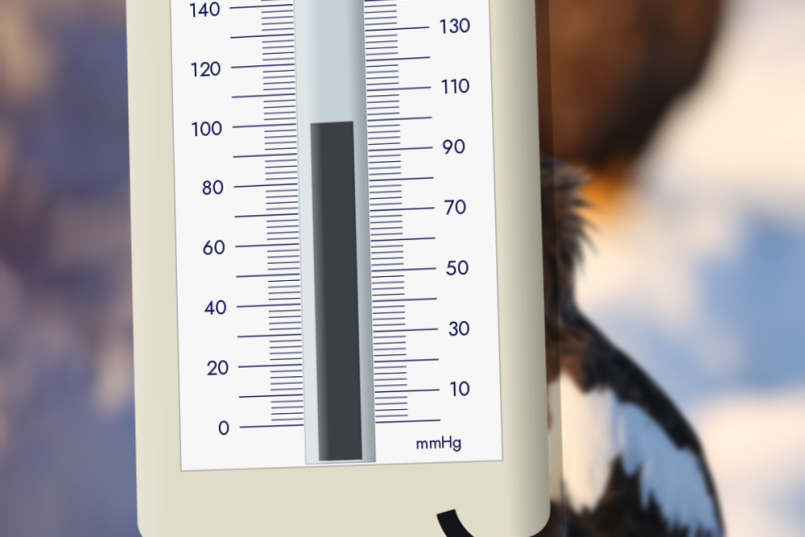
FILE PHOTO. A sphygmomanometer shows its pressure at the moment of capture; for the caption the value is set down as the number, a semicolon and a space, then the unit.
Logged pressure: 100; mmHg
